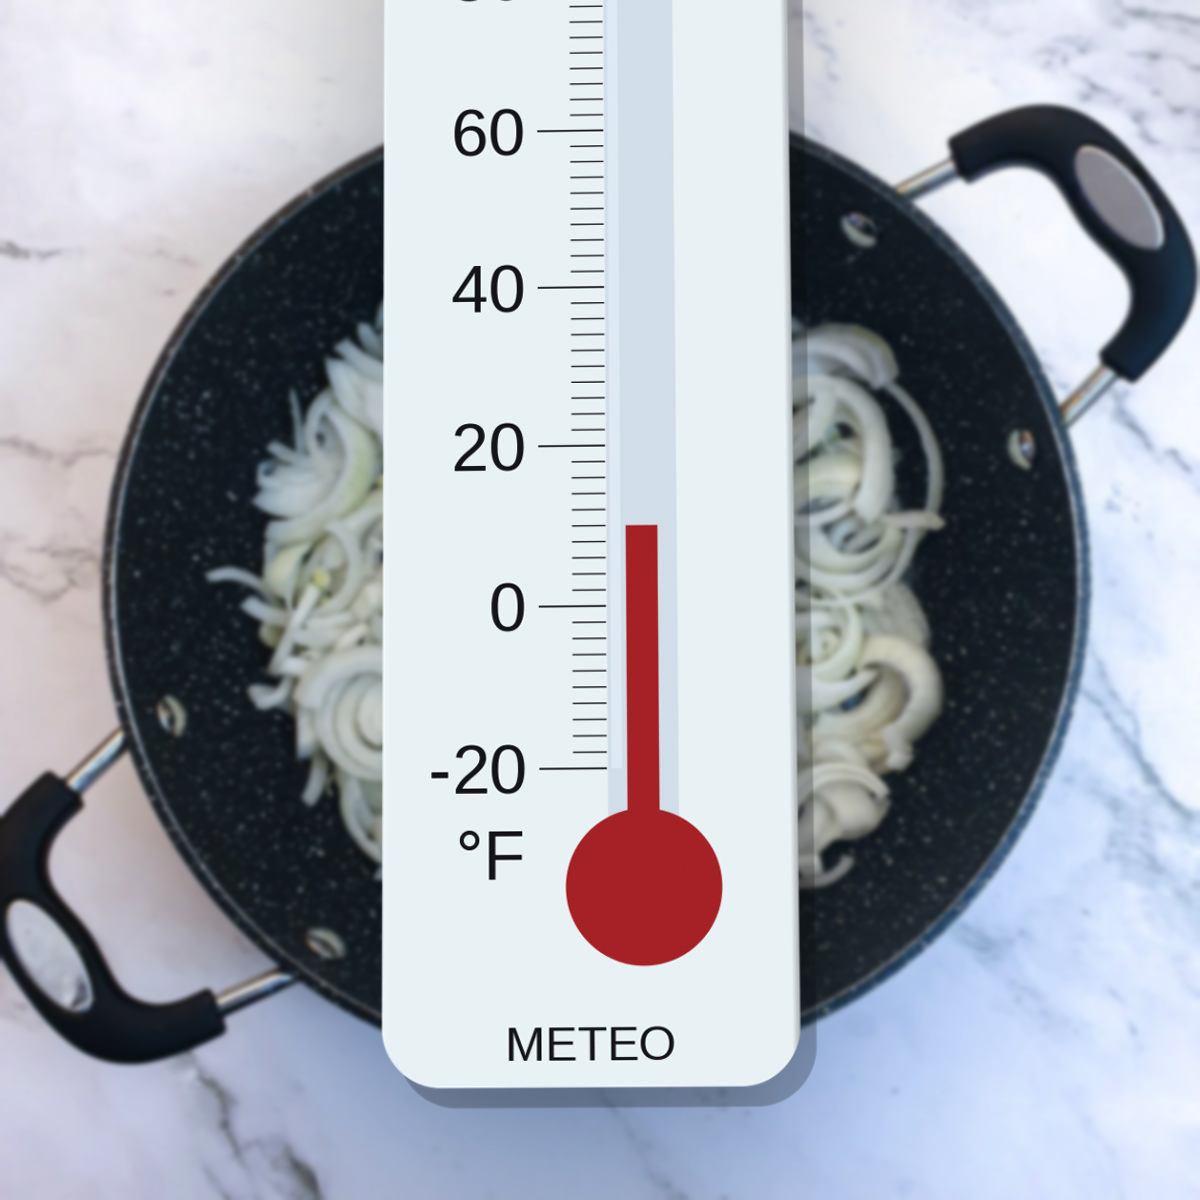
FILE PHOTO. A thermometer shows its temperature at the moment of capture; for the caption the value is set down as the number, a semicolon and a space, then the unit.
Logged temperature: 10; °F
